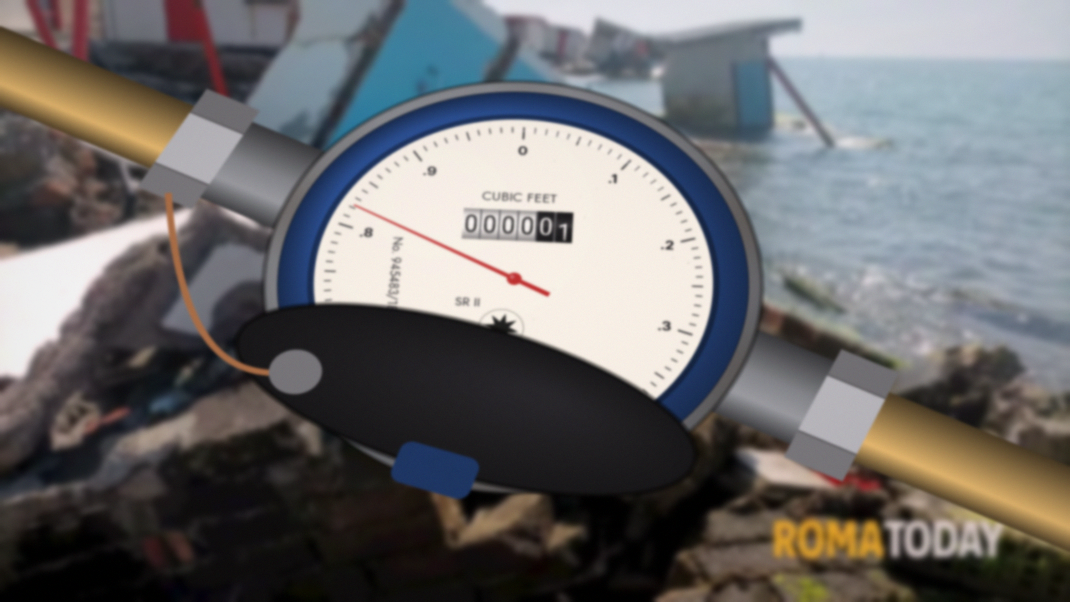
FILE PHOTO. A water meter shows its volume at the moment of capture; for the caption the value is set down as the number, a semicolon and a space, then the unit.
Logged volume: 0.82; ft³
